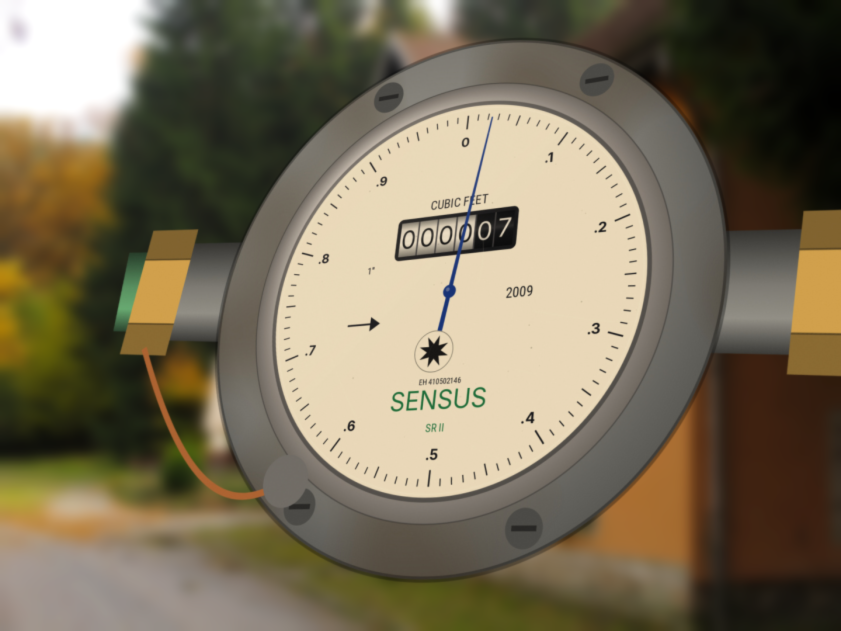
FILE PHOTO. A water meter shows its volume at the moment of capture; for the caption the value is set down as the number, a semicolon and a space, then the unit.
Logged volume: 7.02; ft³
